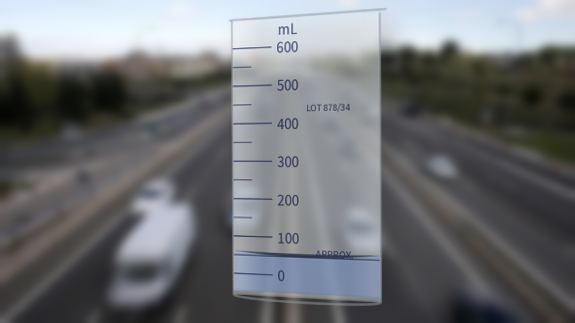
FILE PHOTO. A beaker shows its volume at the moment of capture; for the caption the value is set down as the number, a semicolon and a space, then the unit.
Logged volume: 50; mL
